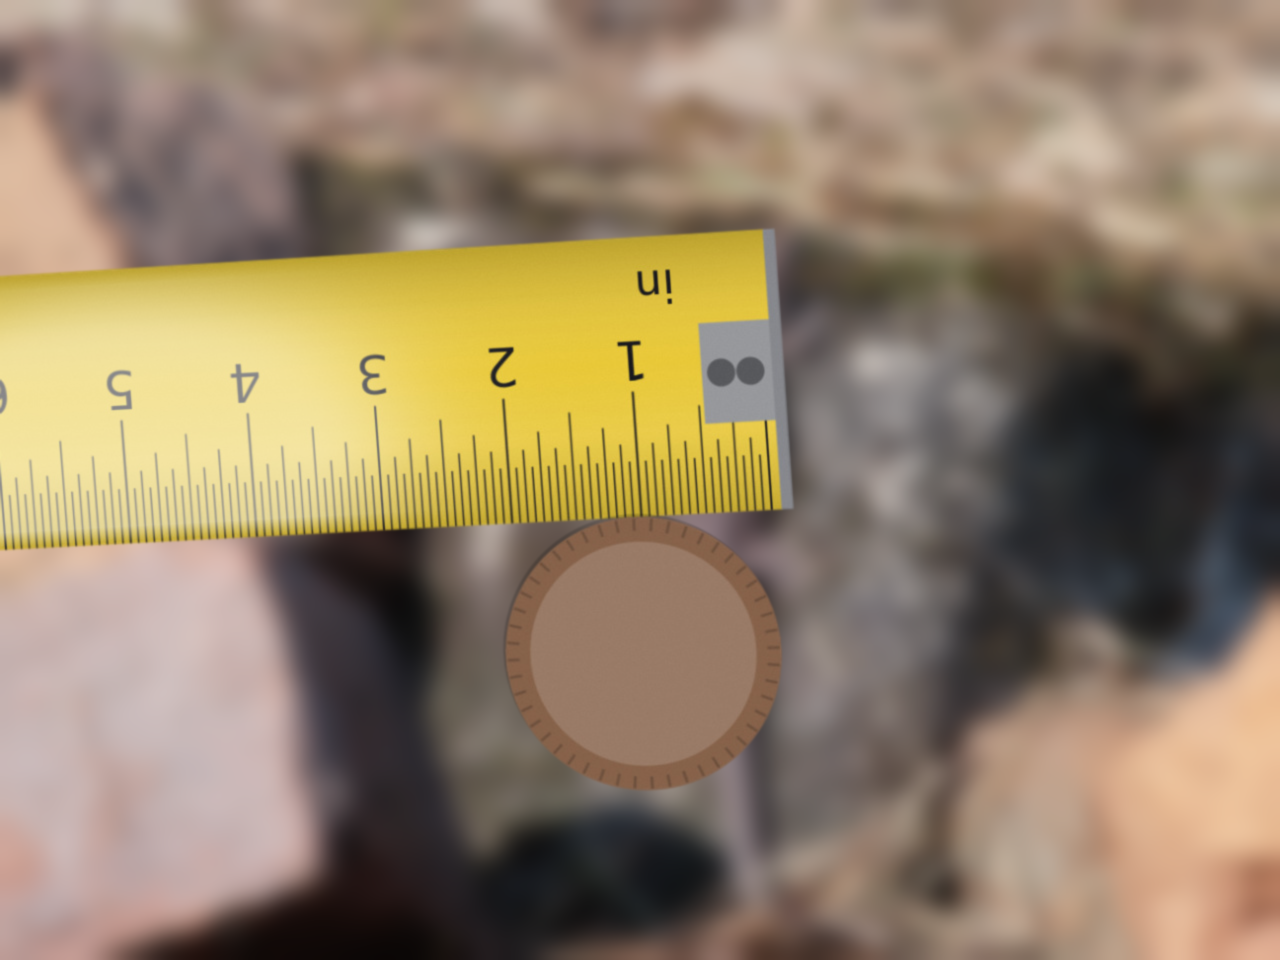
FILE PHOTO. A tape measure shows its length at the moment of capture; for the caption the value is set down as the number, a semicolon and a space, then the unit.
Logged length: 2.125; in
